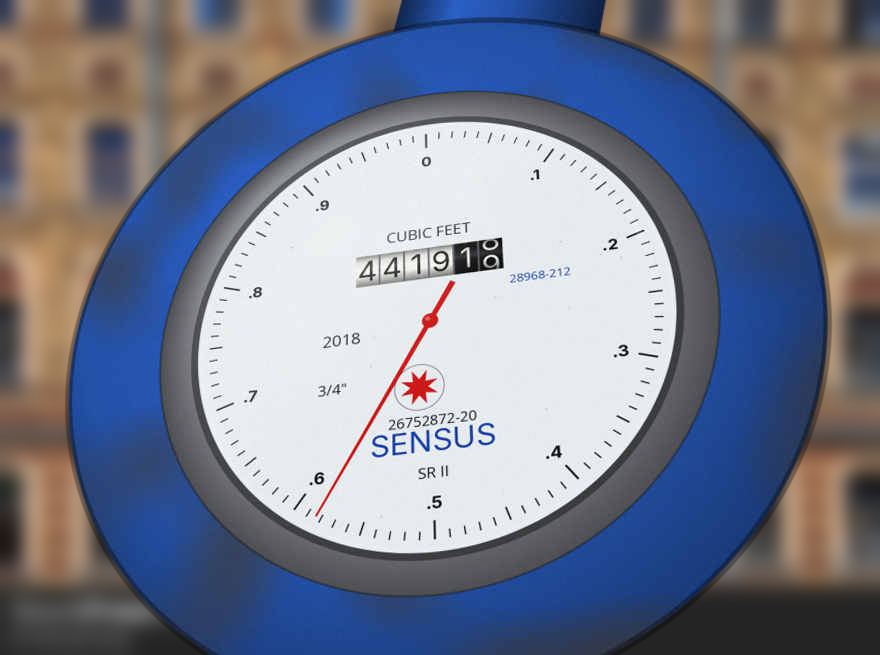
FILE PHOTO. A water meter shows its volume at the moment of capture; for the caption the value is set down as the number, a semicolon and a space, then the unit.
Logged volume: 441918.58; ft³
